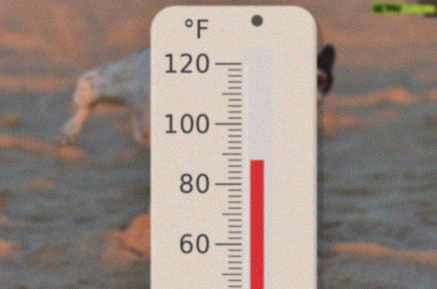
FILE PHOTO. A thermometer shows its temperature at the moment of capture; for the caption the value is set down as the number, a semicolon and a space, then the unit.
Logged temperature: 88; °F
